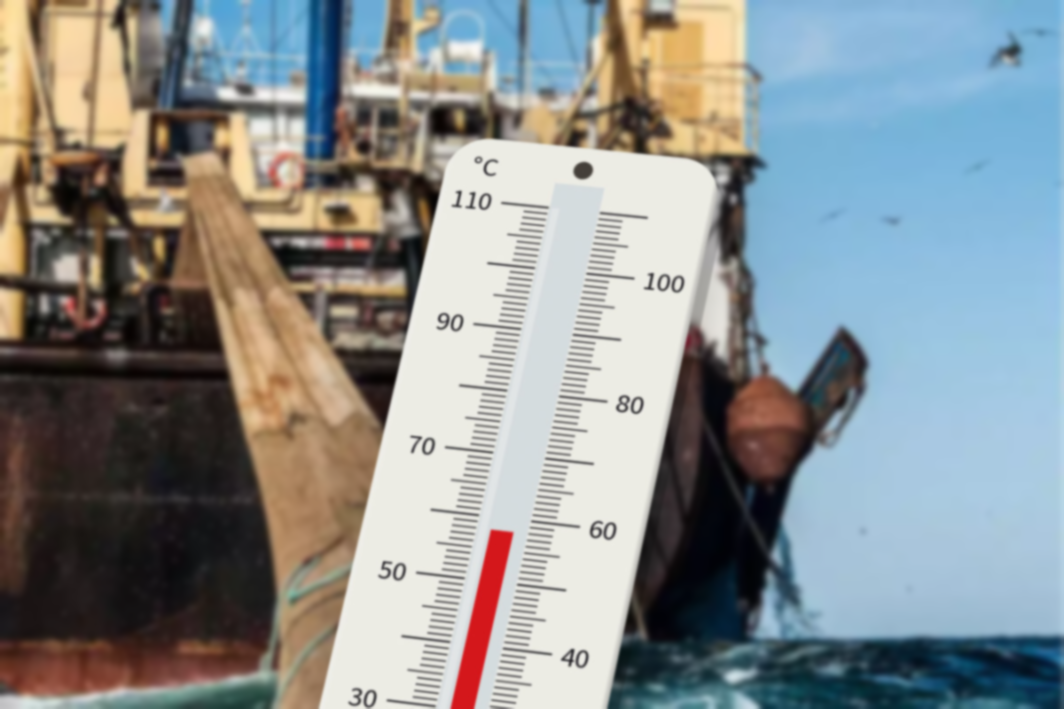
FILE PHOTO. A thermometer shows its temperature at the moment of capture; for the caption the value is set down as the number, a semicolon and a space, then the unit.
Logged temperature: 58; °C
